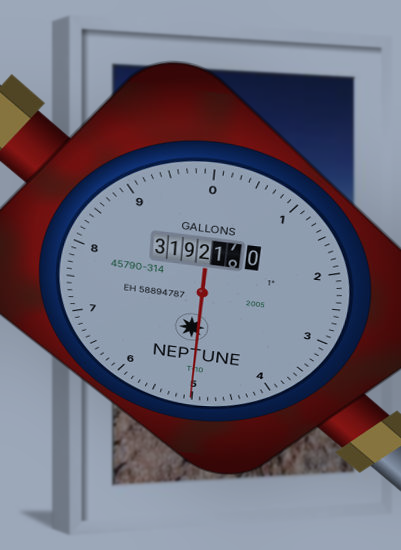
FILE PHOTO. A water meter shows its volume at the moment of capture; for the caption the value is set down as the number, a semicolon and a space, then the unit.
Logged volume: 3192175.0; gal
